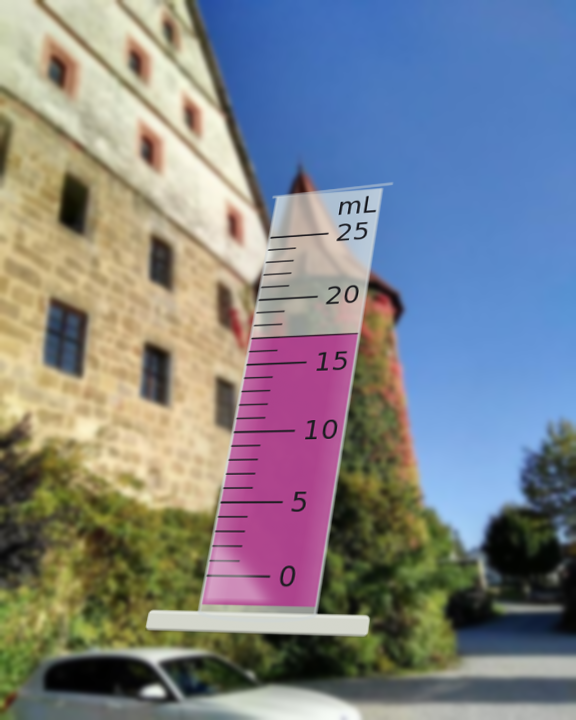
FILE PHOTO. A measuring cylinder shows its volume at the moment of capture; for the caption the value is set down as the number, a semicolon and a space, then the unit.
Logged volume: 17; mL
